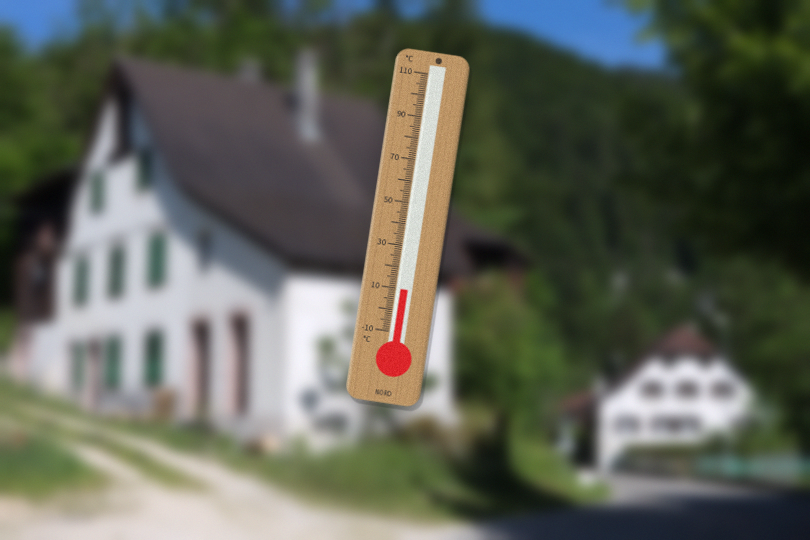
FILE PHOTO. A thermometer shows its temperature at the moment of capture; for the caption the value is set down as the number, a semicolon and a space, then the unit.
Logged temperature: 10; °C
